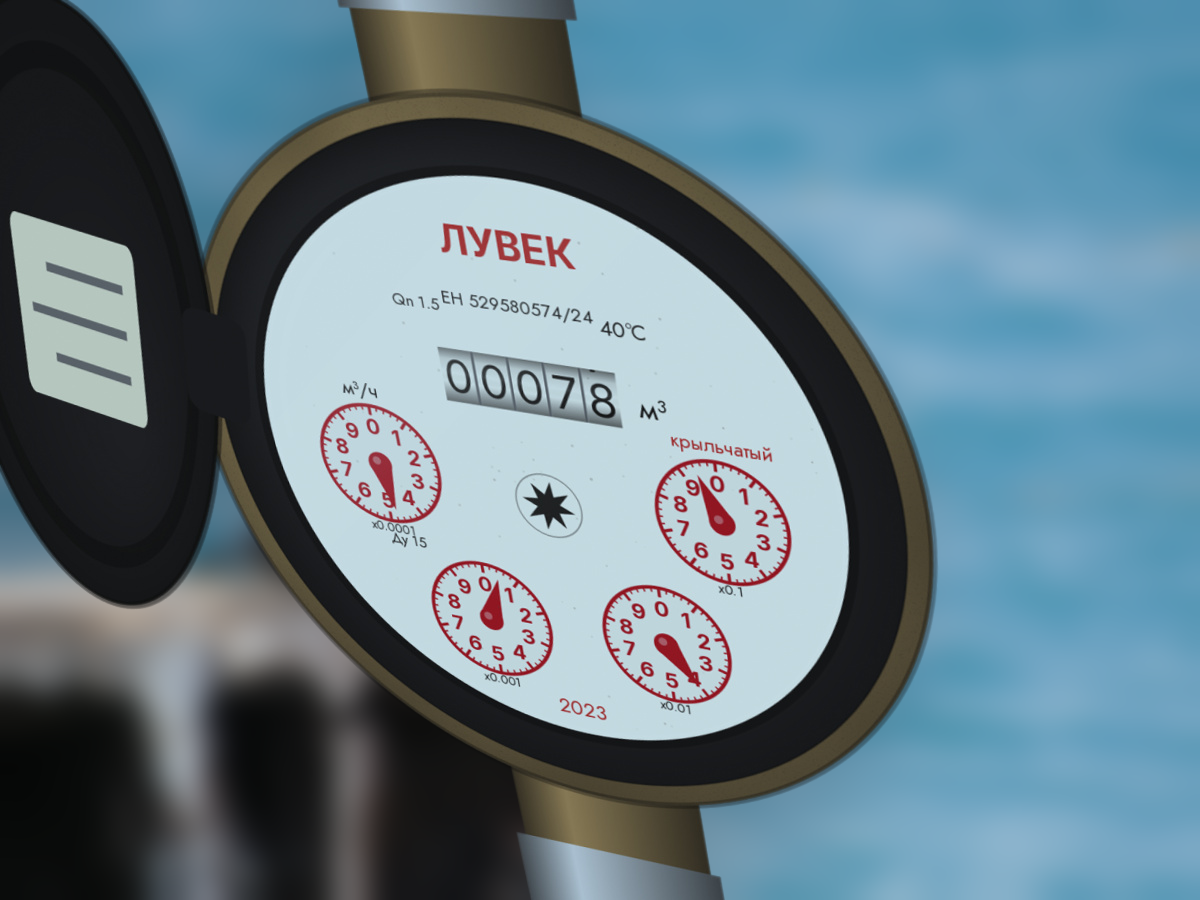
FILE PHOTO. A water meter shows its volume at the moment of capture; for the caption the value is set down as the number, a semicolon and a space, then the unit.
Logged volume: 77.9404; m³
